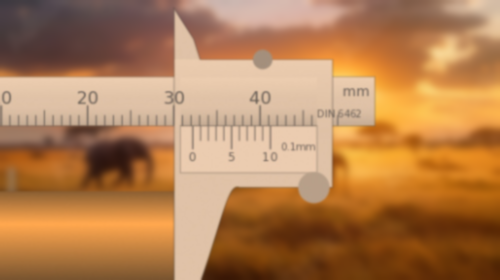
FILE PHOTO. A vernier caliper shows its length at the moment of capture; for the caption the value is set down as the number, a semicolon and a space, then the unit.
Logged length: 32.2; mm
